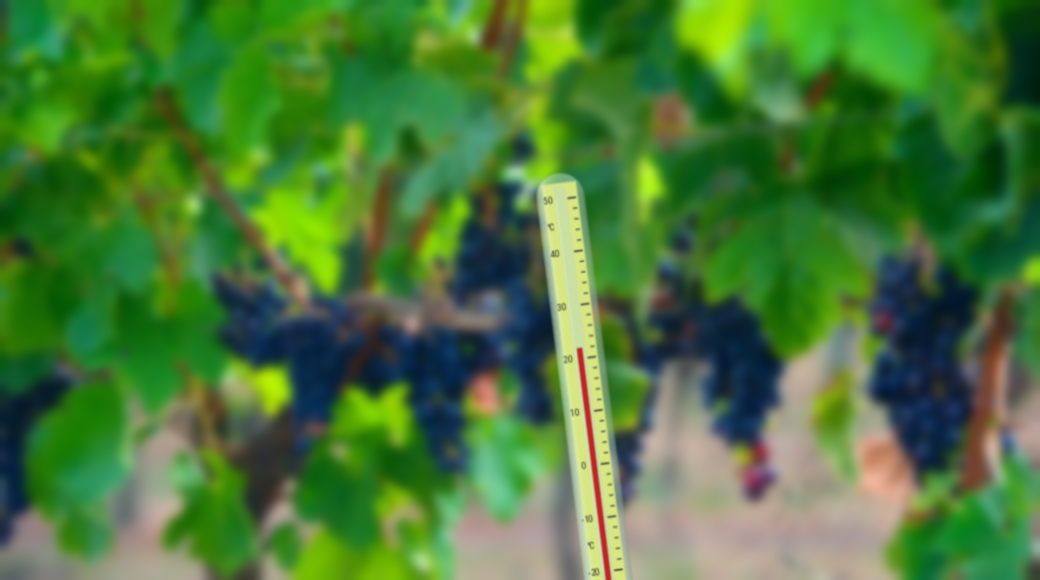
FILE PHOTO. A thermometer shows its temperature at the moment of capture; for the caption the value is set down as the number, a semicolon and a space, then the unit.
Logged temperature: 22; °C
